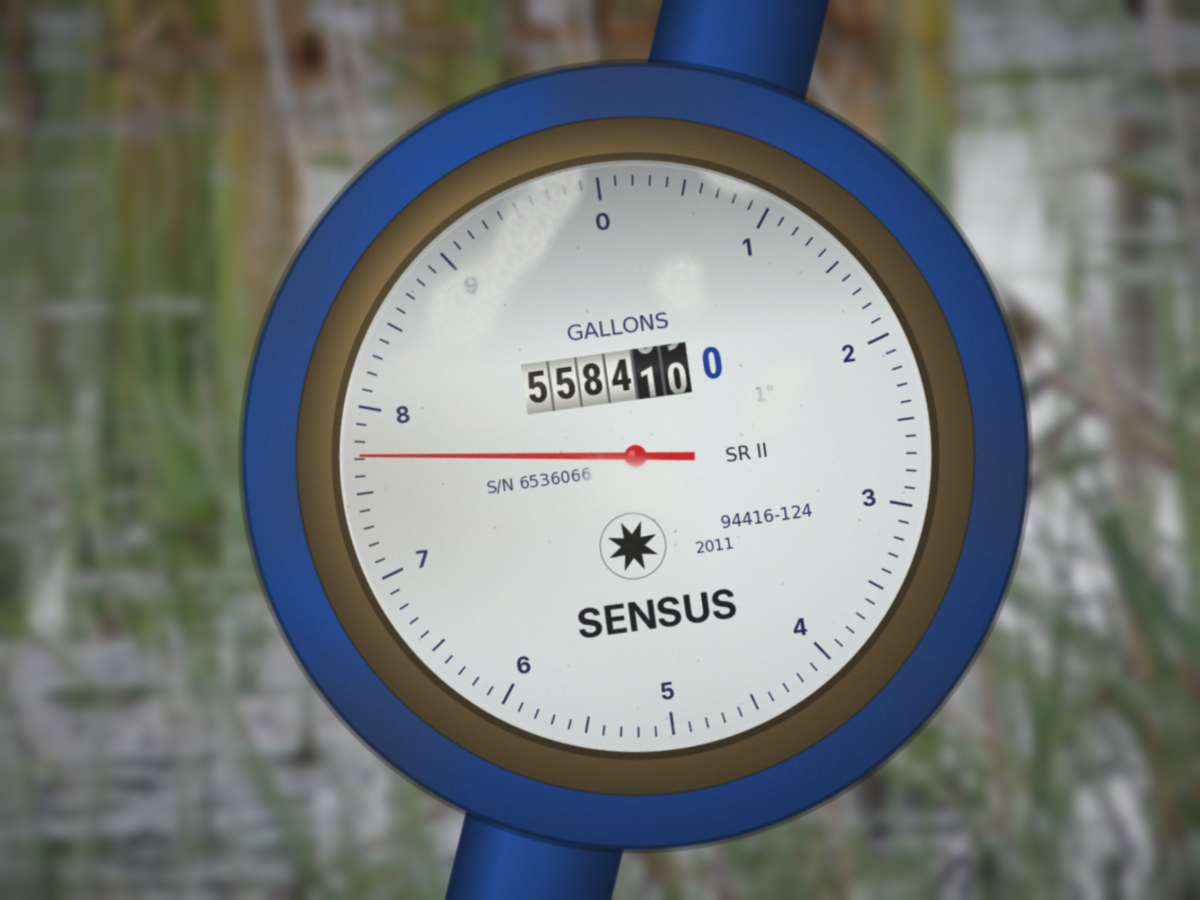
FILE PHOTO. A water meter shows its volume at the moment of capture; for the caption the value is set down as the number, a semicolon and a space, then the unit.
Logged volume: 5584097.7; gal
